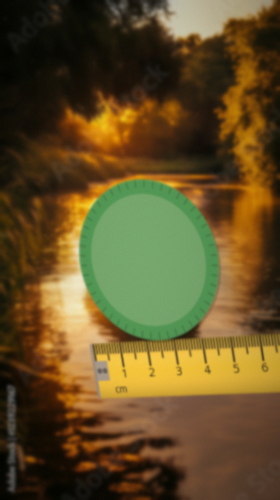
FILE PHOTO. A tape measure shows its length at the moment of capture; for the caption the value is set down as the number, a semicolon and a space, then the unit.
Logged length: 5; cm
